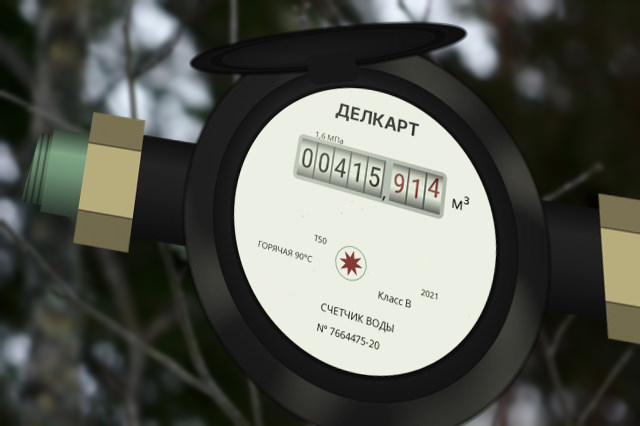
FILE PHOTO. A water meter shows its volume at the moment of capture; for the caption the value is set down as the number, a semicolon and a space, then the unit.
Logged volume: 415.914; m³
